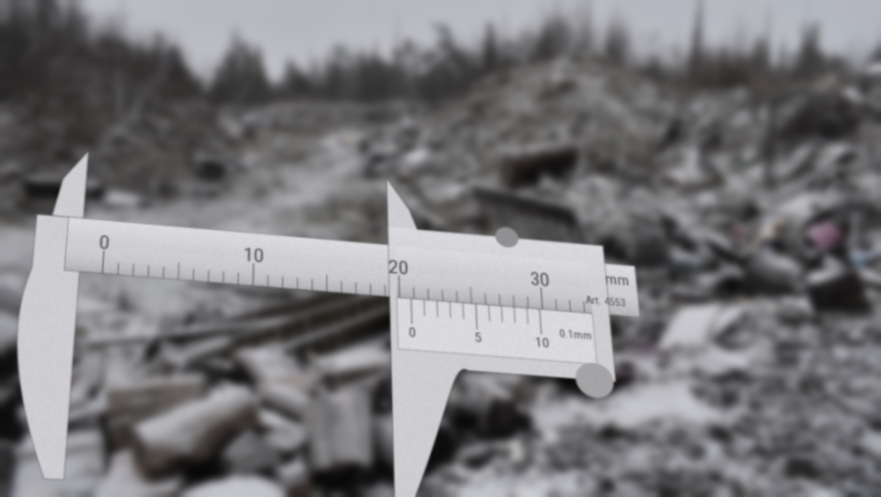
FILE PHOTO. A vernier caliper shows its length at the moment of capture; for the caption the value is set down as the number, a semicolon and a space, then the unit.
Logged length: 20.8; mm
